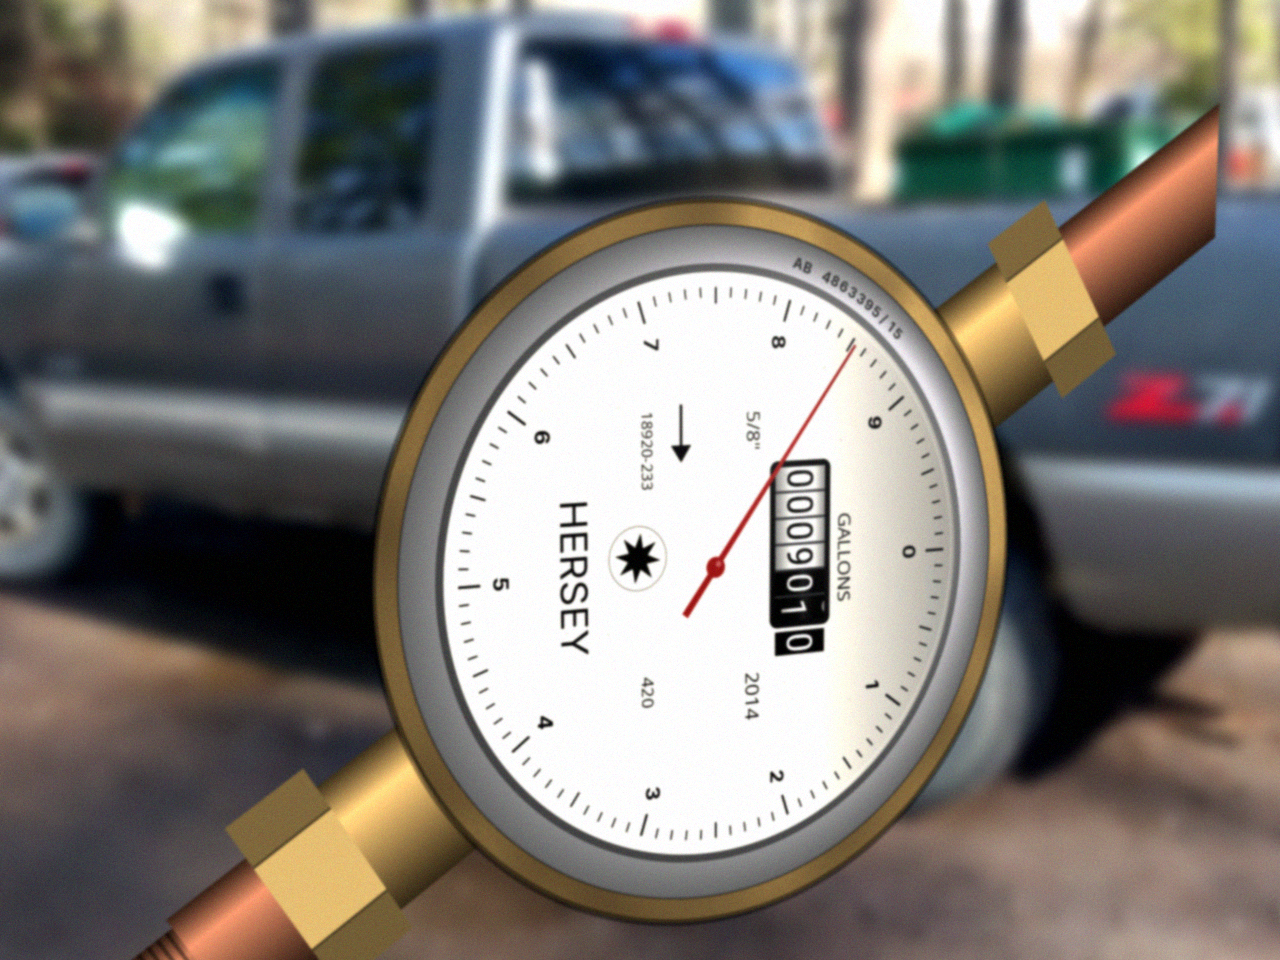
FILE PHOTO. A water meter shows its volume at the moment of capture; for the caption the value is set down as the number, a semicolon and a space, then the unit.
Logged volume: 9008.5; gal
